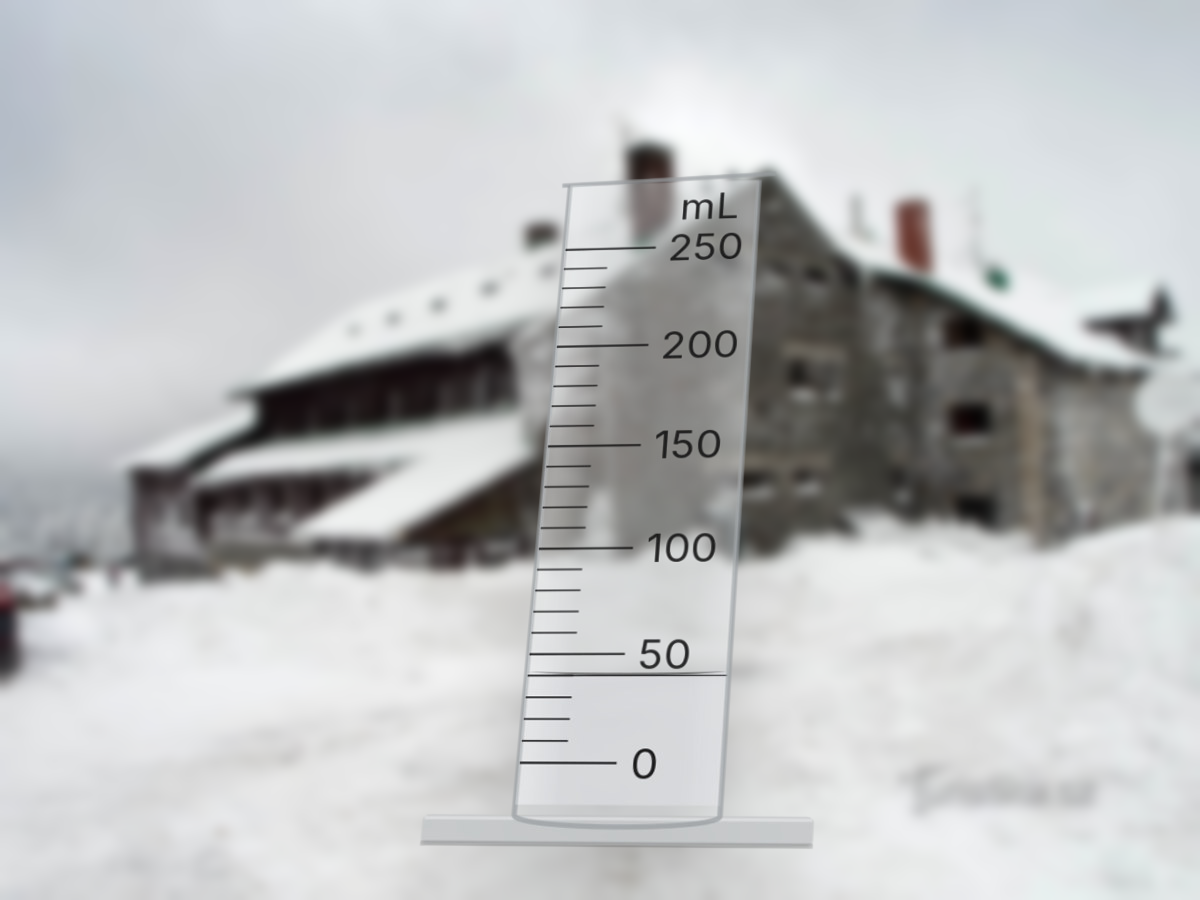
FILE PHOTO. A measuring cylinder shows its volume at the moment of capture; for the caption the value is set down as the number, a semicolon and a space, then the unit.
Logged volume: 40; mL
